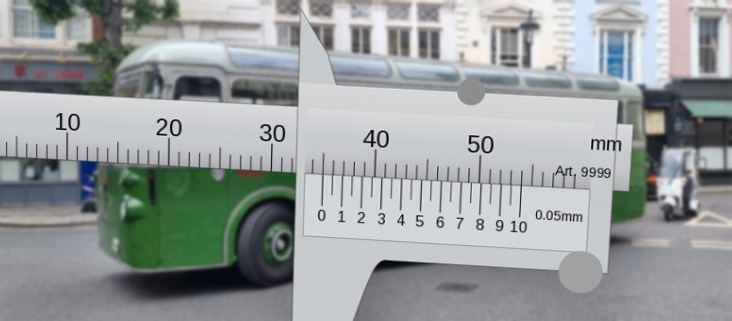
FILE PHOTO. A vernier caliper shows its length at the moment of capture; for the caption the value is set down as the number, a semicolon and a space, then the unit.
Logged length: 35.0; mm
